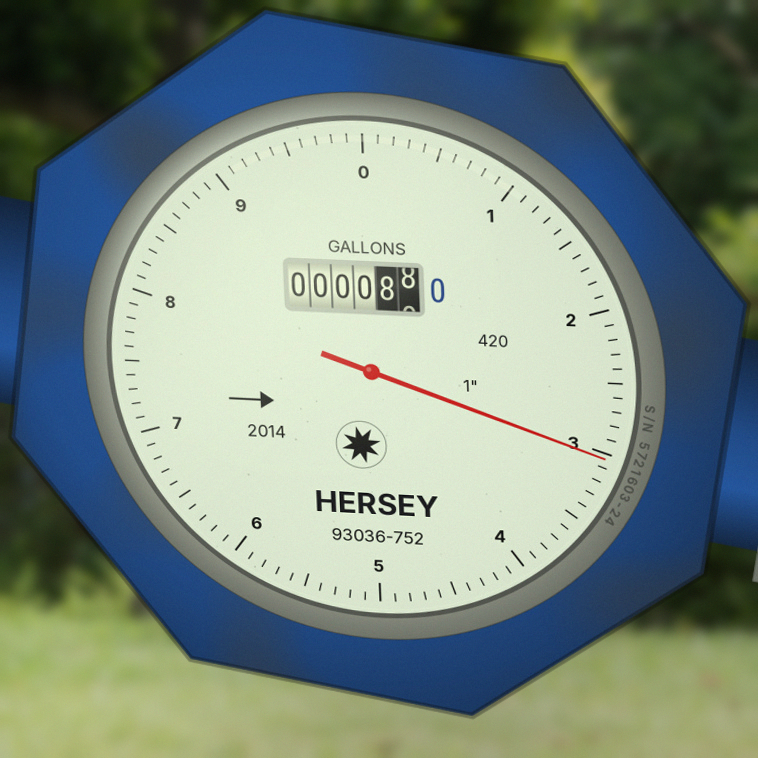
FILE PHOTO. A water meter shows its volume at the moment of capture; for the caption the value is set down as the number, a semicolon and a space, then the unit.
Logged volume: 883.0; gal
